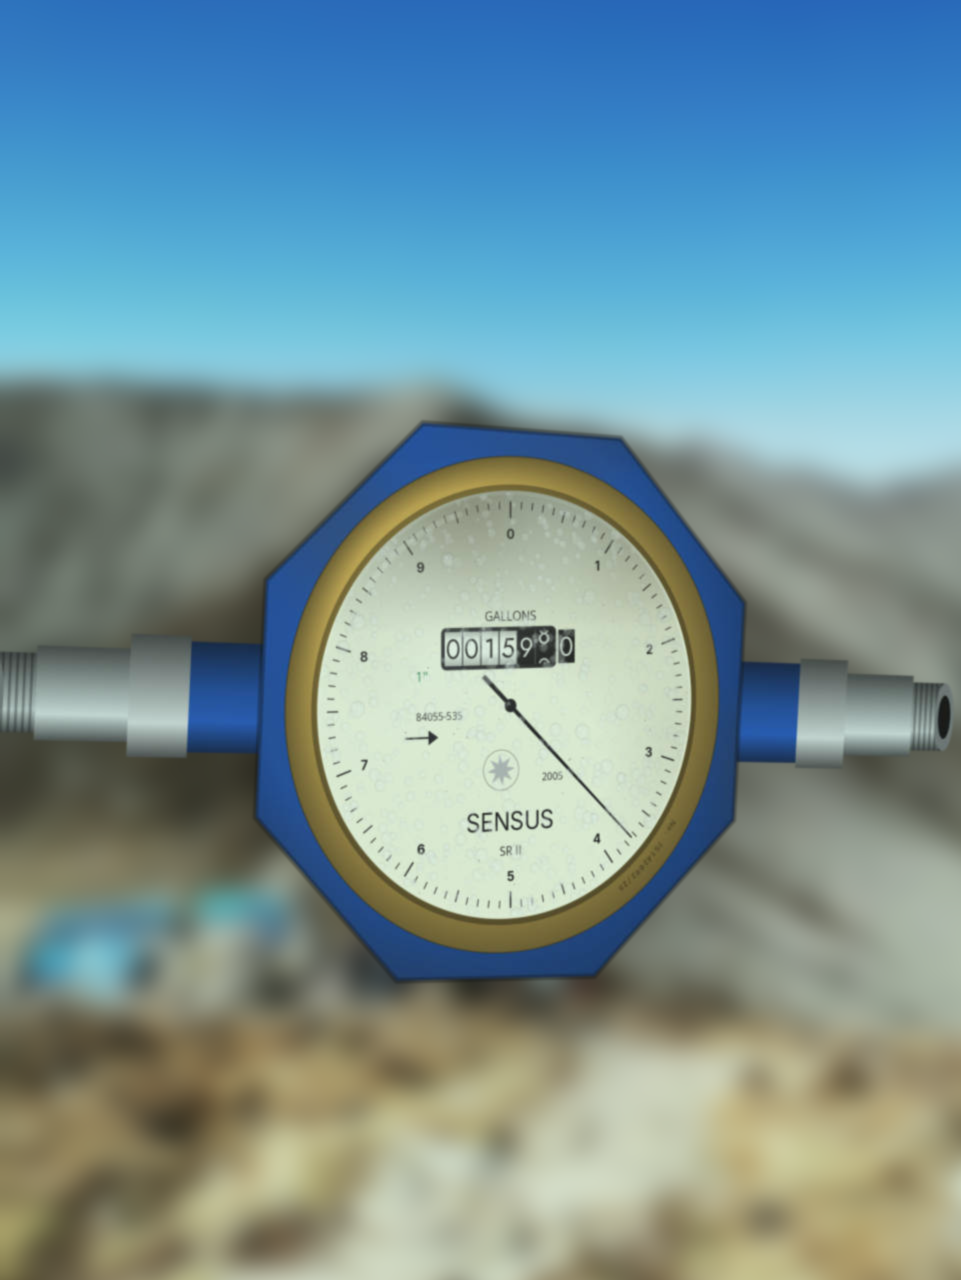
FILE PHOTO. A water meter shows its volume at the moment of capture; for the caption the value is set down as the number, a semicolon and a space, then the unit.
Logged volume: 15983.7; gal
